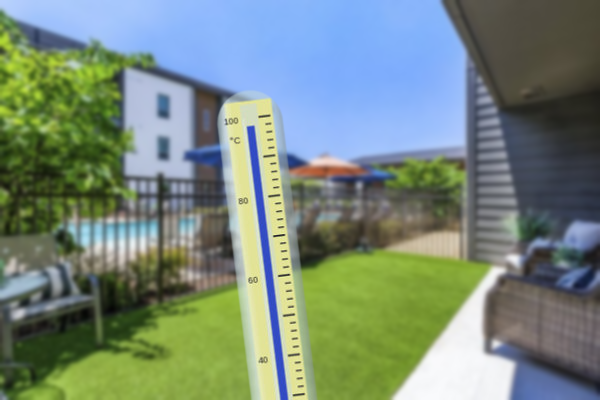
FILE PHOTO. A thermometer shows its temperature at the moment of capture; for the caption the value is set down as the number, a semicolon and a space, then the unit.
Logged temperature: 98; °C
